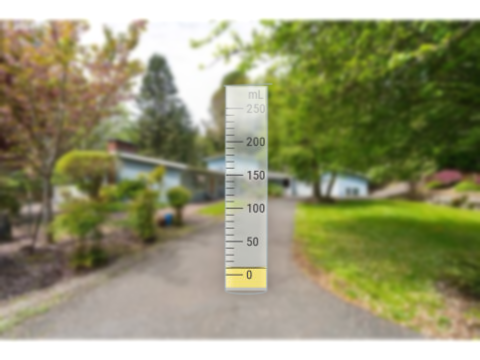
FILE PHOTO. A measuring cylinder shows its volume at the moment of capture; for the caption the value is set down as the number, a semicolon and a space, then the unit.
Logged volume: 10; mL
